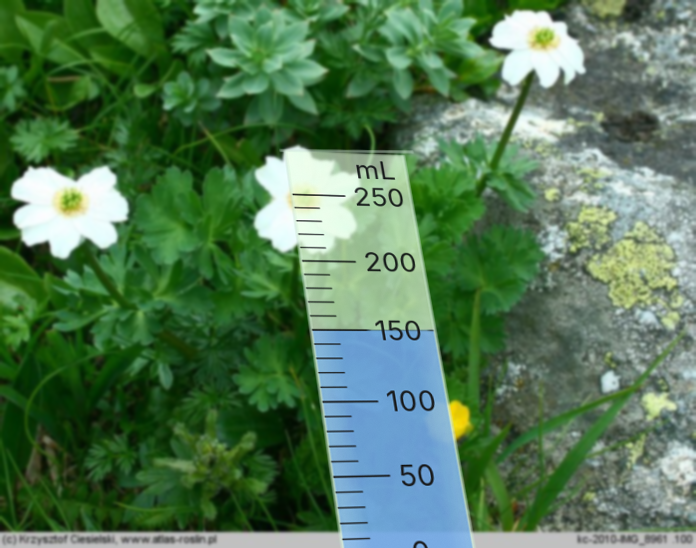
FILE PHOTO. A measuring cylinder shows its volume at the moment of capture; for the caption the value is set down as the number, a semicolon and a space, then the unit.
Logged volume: 150; mL
